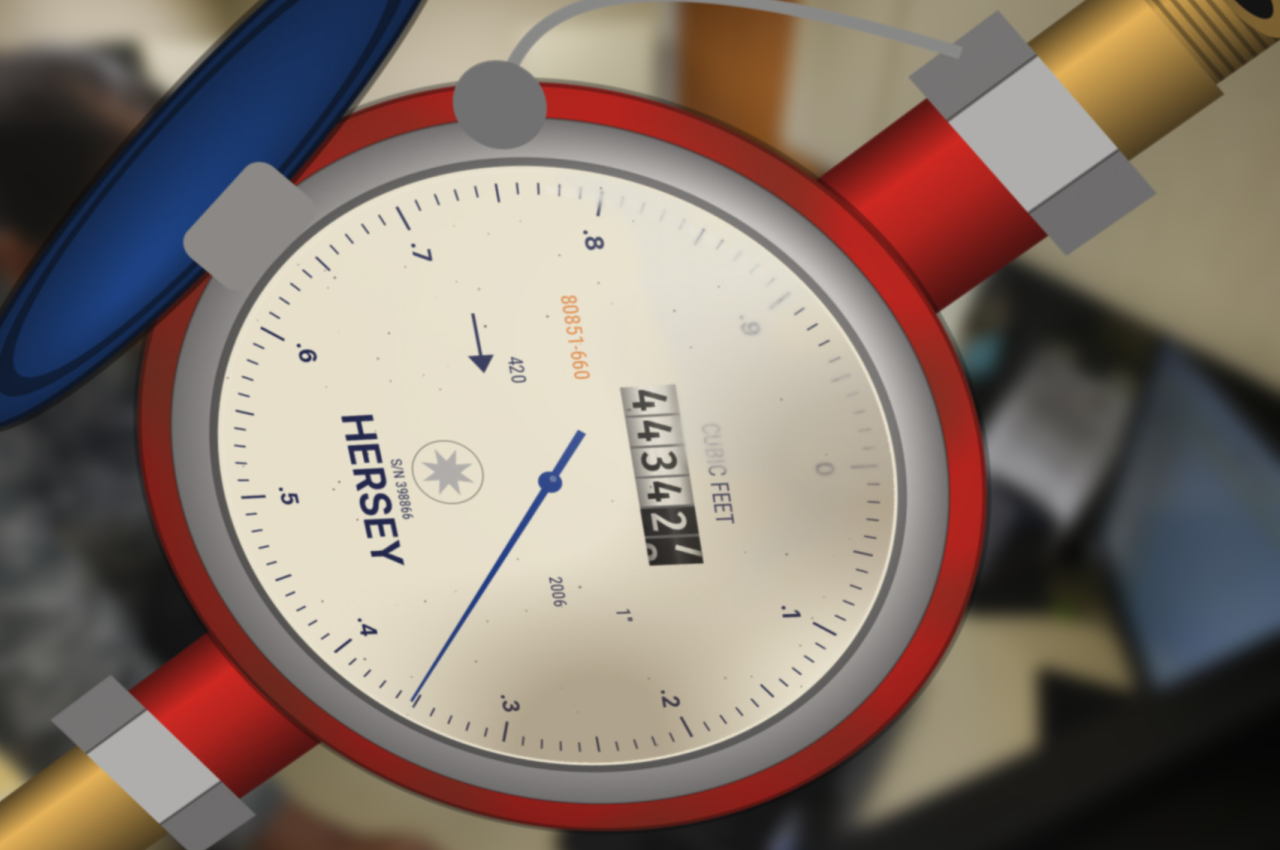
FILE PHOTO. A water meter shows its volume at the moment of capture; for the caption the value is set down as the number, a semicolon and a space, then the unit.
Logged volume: 443427.35; ft³
